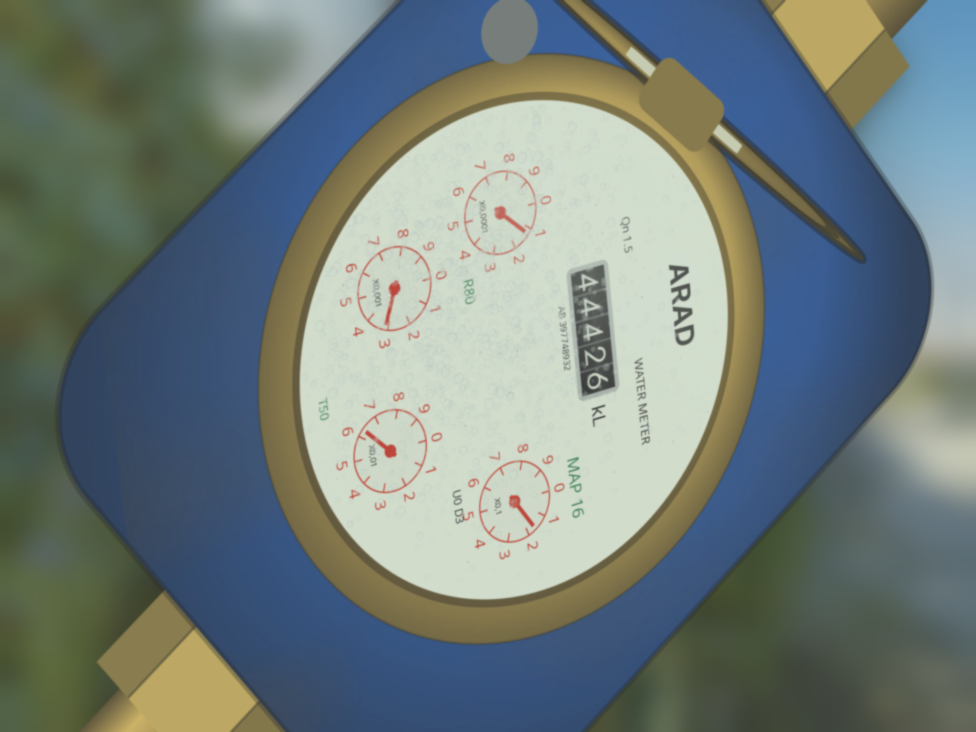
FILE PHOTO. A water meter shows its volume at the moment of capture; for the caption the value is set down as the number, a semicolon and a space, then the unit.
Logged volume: 44426.1631; kL
